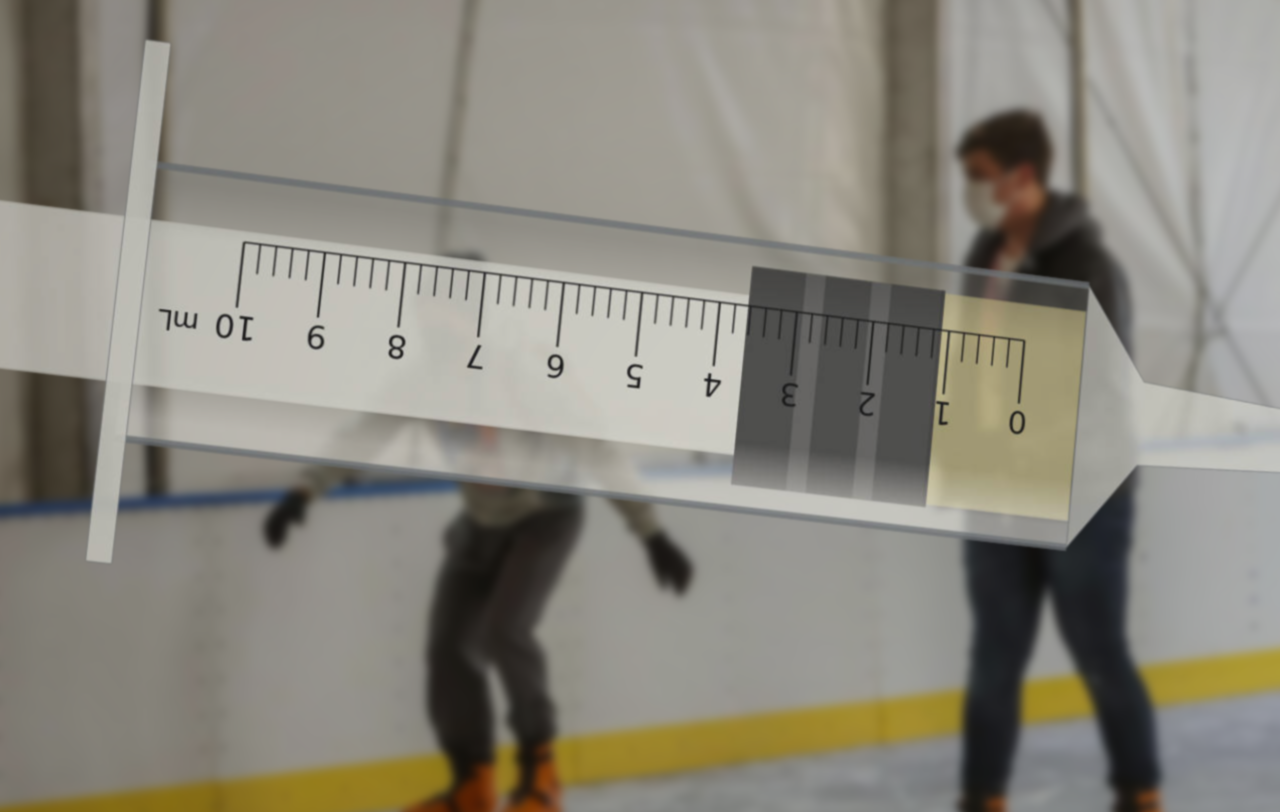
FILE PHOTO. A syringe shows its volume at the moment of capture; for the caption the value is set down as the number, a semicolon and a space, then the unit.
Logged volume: 1.1; mL
